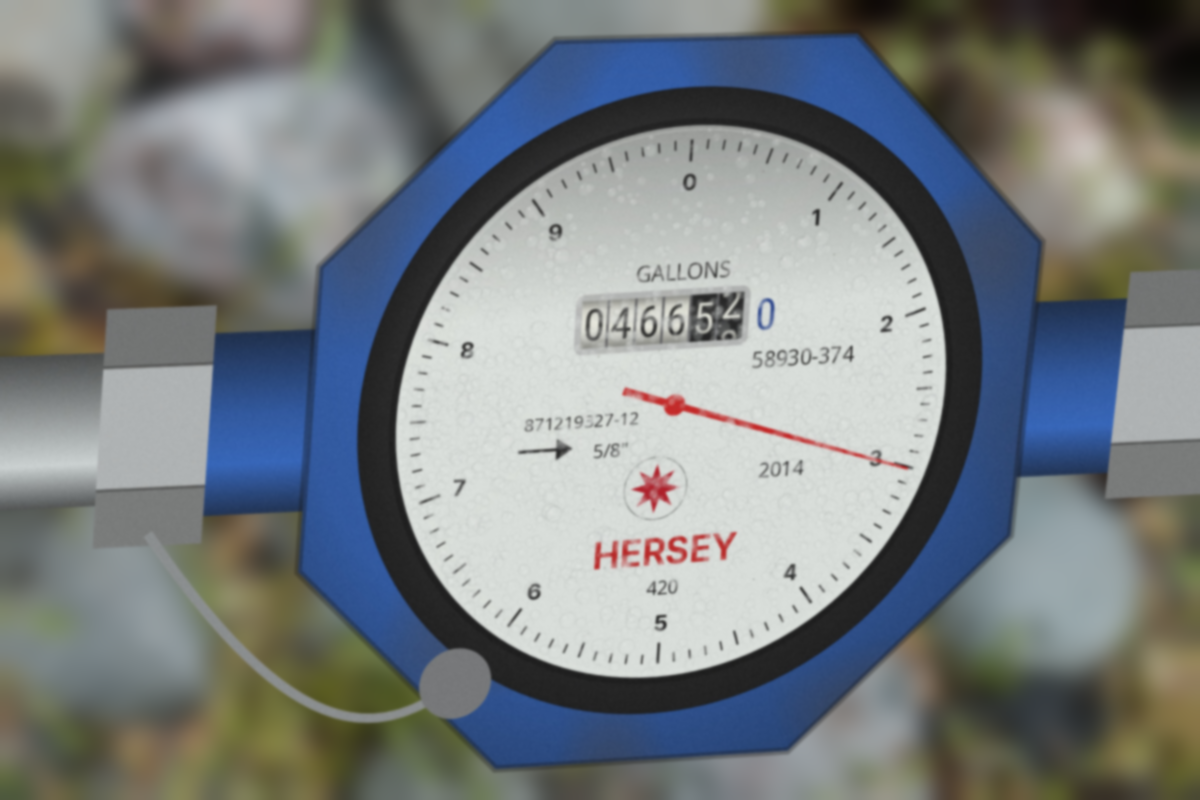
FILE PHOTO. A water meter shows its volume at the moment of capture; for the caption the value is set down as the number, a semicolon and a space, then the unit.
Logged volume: 466523.0; gal
